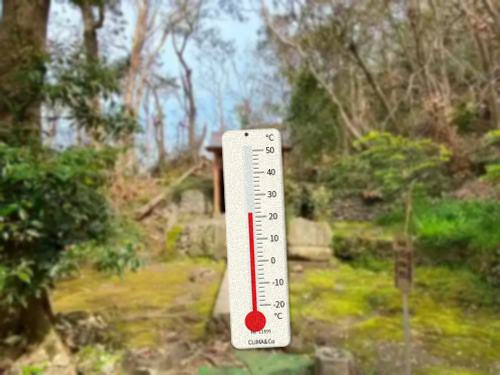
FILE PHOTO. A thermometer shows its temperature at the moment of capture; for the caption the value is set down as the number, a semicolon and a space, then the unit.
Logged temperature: 22; °C
